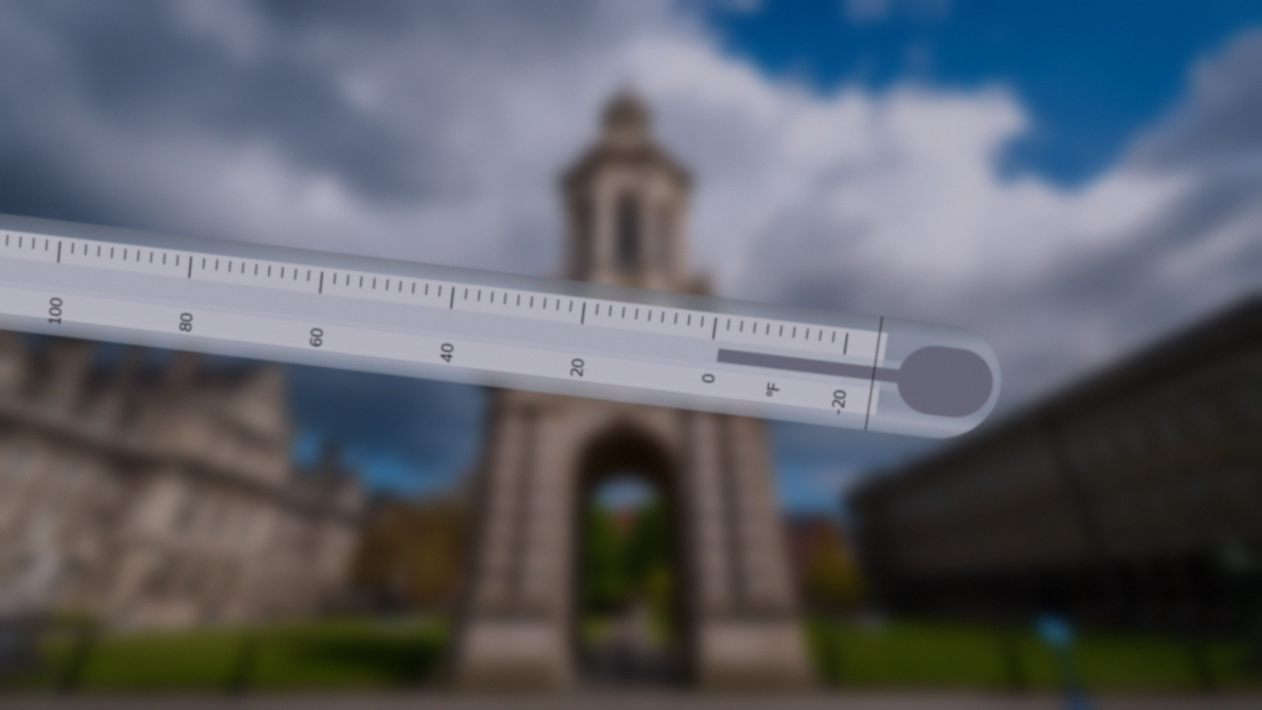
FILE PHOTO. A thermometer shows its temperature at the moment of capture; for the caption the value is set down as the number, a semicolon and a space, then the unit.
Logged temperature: -1; °F
